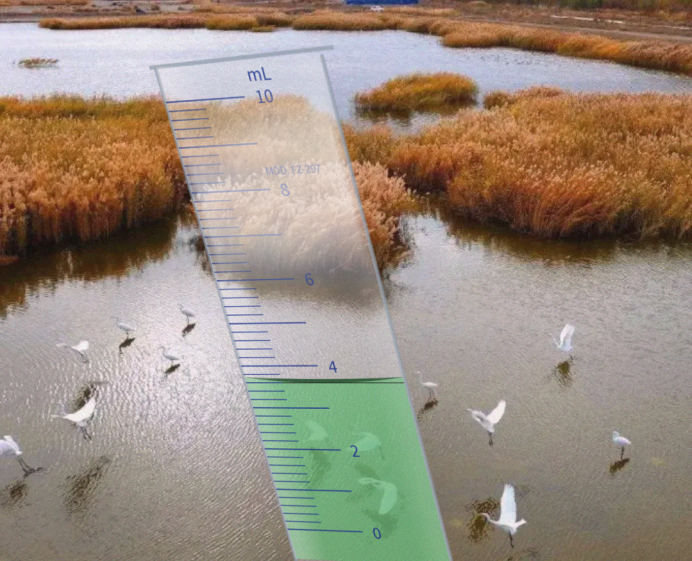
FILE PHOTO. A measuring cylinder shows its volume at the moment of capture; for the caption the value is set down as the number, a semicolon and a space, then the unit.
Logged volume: 3.6; mL
